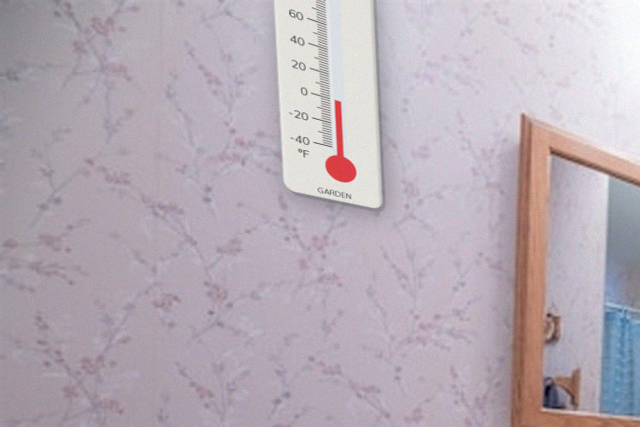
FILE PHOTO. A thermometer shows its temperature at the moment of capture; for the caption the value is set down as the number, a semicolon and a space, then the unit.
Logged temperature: 0; °F
